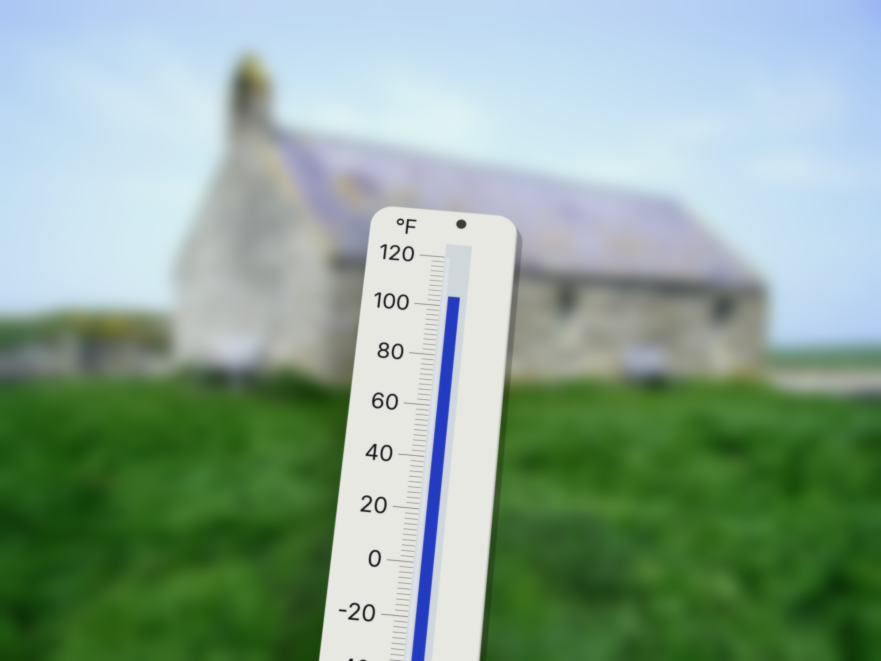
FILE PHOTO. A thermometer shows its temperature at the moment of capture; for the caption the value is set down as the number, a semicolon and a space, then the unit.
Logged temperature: 104; °F
